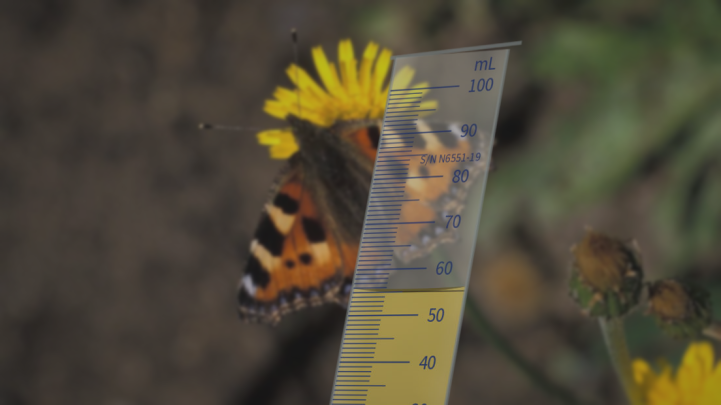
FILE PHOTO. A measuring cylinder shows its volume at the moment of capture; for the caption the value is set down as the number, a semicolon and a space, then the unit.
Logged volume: 55; mL
